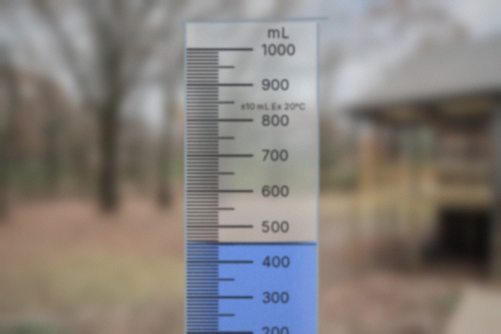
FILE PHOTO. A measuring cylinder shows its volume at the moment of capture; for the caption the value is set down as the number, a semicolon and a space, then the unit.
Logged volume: 450; mL
